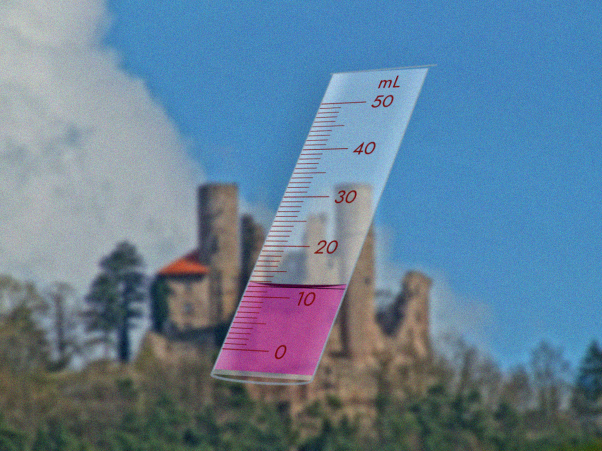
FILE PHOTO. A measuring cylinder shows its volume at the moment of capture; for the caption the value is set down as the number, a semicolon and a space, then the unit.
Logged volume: 12; mL
